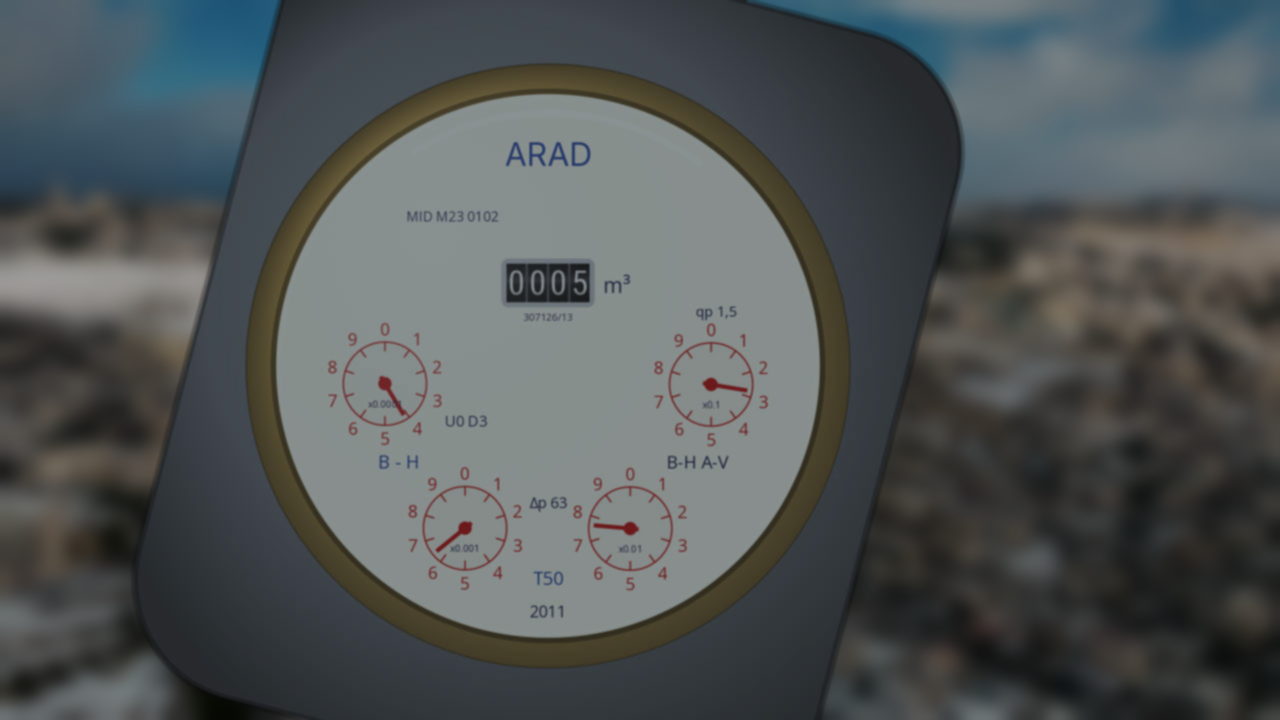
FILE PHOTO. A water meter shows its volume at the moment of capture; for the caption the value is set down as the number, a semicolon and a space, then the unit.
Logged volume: 5.2764; m³
